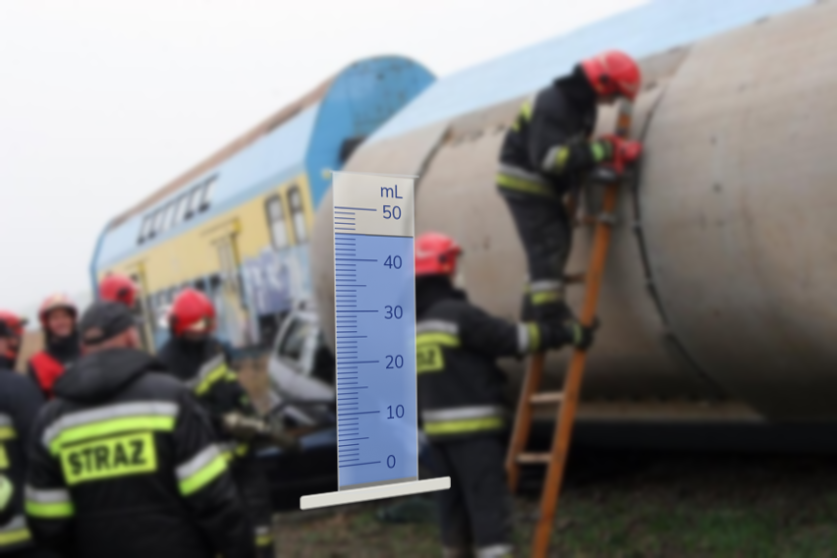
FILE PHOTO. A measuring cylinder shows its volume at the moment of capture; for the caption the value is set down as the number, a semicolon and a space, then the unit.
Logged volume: 45; mL
